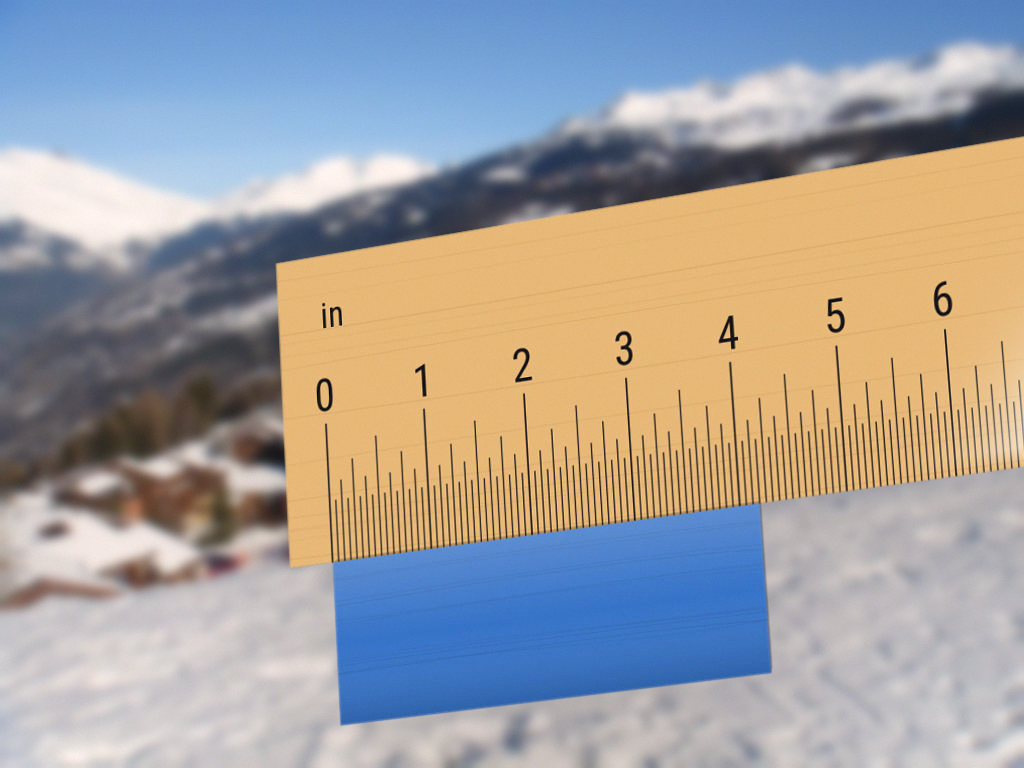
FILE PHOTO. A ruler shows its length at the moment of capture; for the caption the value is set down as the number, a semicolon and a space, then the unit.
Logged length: 4.1875; in
